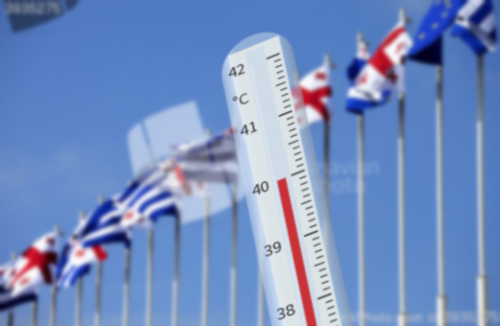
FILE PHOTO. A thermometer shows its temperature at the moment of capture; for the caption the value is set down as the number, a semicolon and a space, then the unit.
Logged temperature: 40; °C
